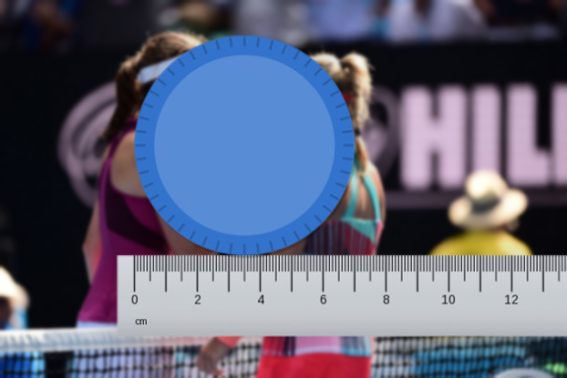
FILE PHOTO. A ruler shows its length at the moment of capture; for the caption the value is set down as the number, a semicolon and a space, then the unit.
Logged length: 7; cm
